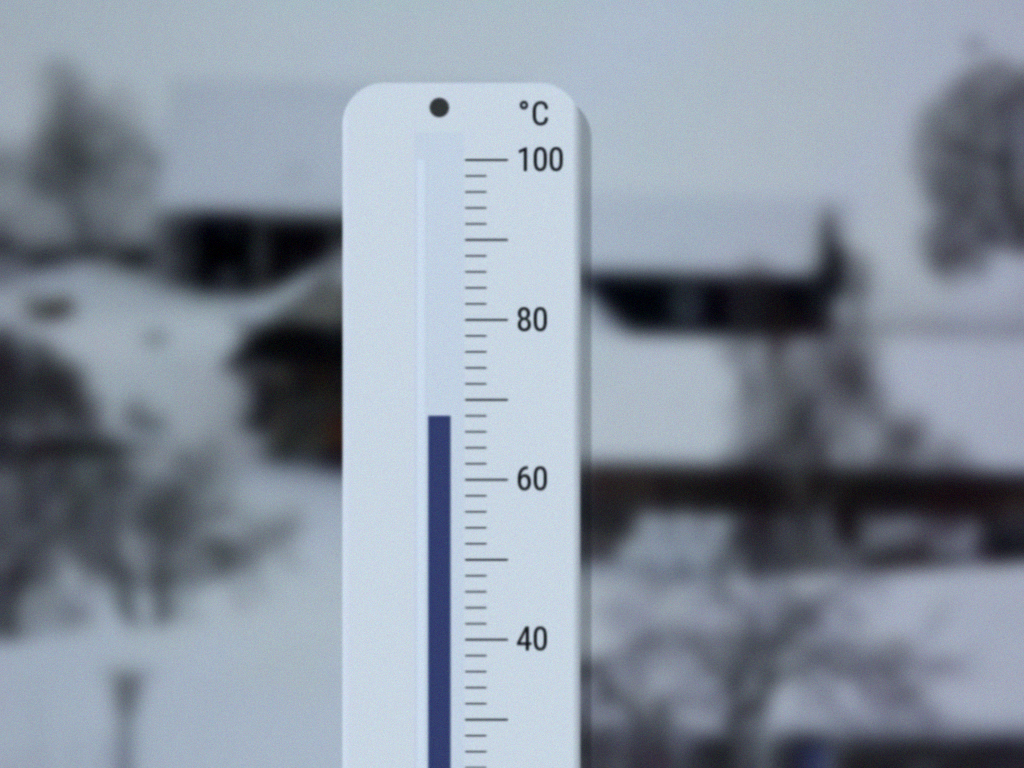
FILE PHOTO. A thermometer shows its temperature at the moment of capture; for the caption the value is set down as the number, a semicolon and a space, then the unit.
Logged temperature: 68; °C
